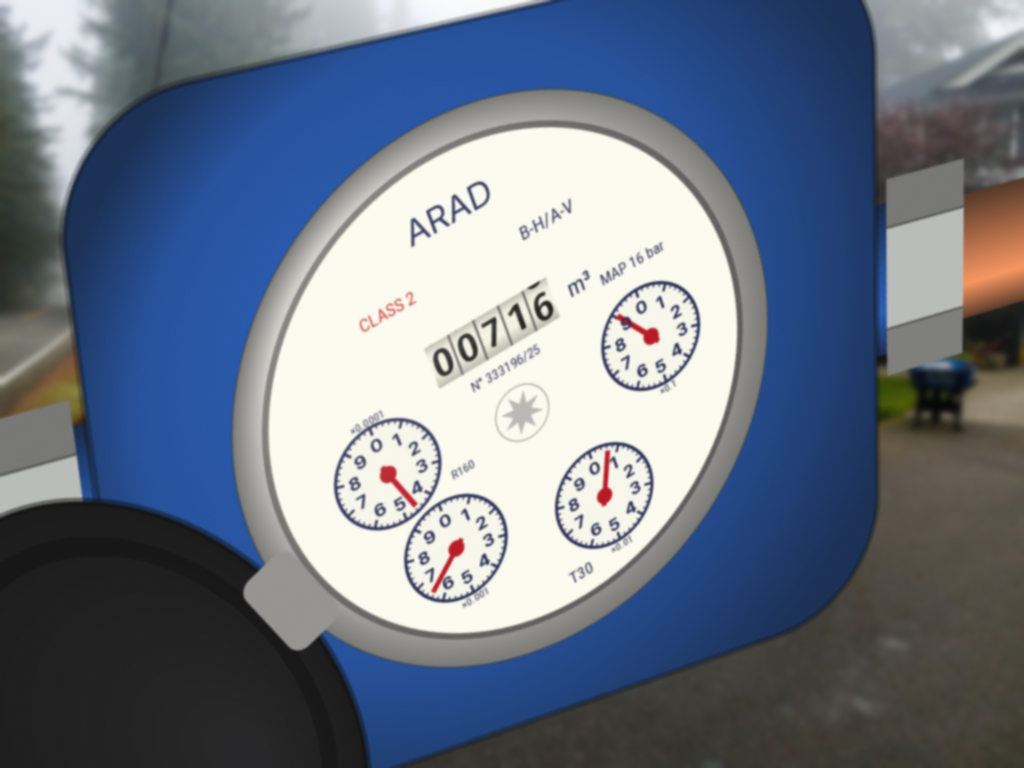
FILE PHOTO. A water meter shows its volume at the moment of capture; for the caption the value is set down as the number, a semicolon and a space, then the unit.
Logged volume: 715.9064; m³
